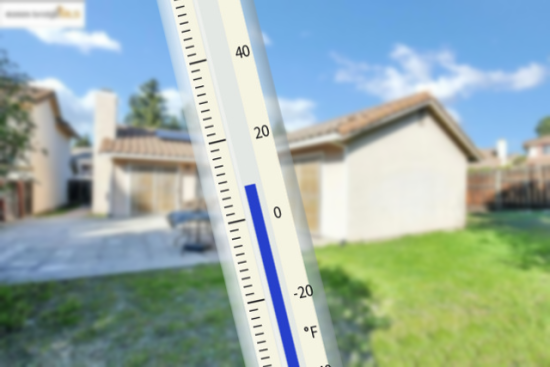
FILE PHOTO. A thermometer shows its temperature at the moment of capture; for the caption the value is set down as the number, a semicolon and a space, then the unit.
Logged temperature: 8; °F
